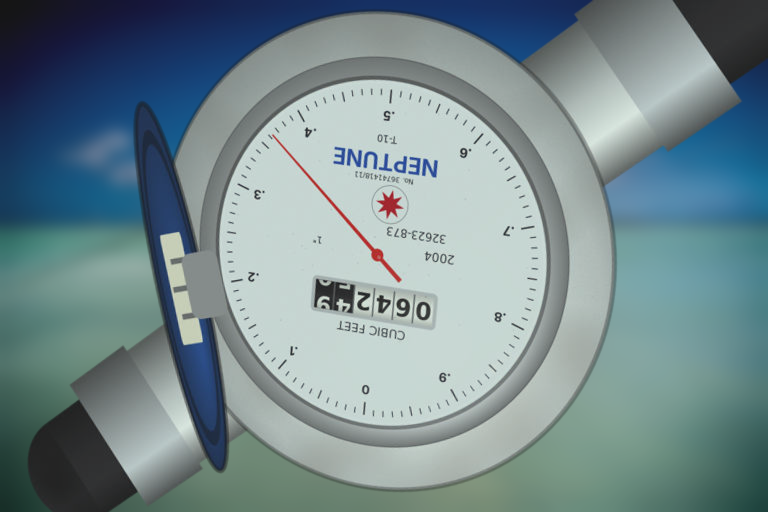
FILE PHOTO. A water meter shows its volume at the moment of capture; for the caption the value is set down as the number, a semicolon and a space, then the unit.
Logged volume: 64249.36; ft³
